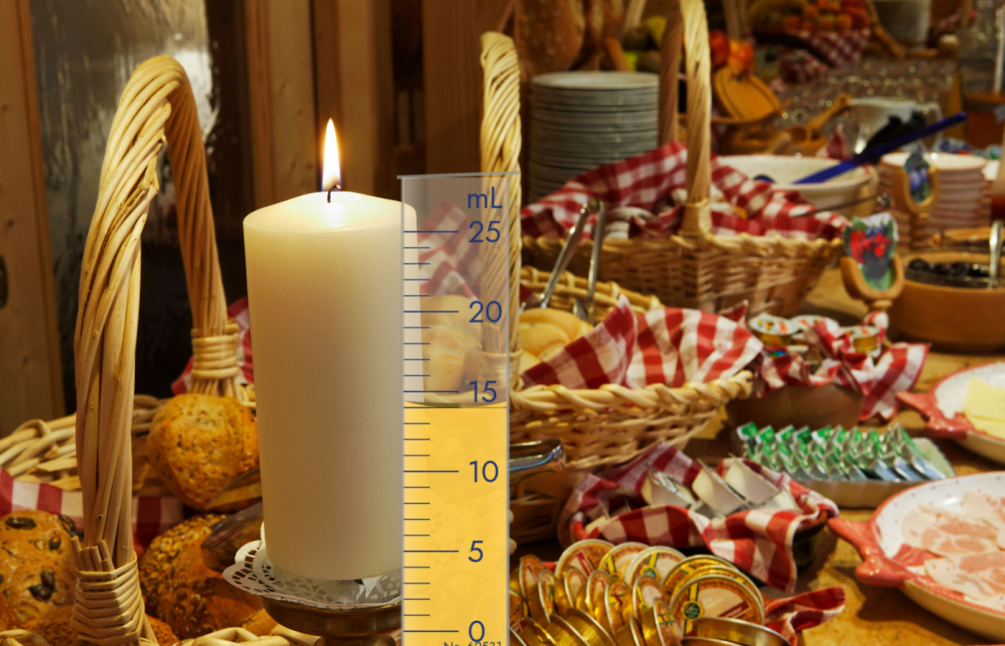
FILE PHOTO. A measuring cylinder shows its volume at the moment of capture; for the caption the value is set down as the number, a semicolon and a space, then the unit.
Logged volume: 14; mL
